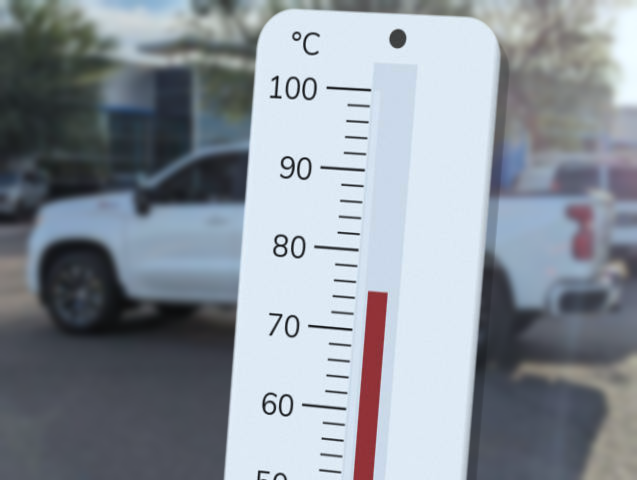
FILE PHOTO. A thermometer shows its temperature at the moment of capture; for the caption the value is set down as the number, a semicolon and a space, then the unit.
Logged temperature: 75; °C
